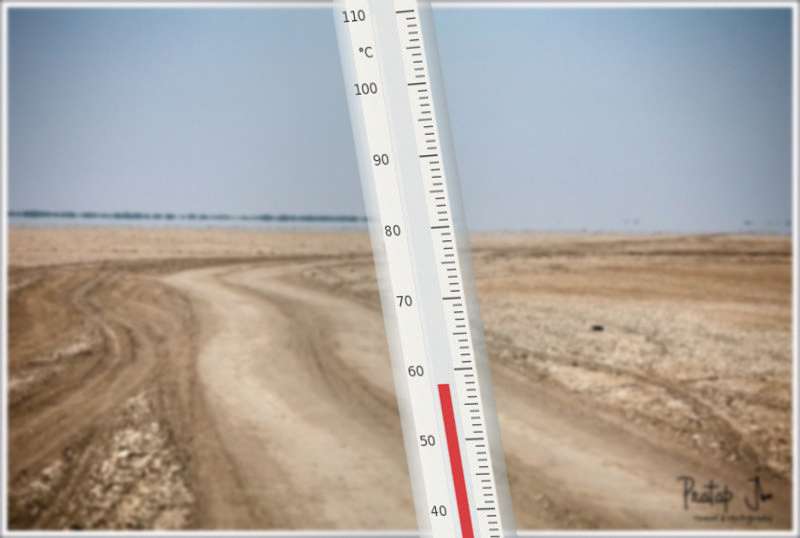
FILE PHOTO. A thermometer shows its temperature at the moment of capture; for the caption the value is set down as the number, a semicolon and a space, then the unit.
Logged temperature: 58; °C
